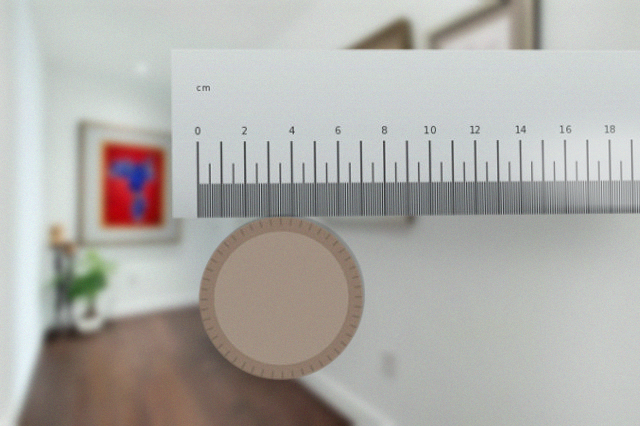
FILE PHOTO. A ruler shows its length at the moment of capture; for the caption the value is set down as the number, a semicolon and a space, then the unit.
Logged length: 7; cm
